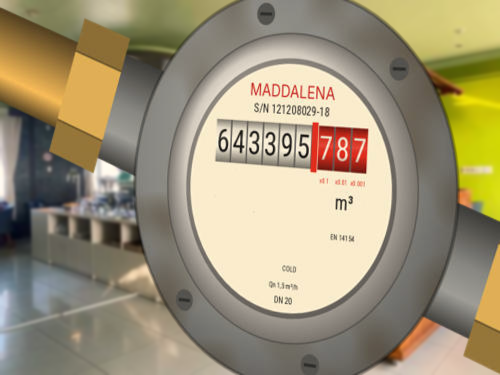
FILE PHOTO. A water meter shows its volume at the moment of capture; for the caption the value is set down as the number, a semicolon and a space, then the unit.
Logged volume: 643395.787; m³
